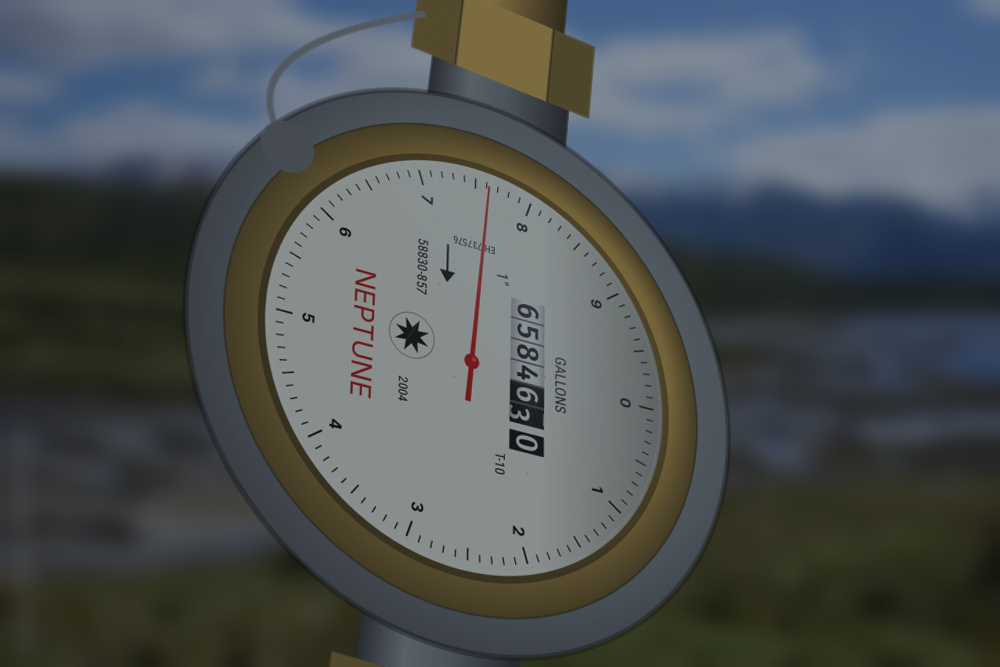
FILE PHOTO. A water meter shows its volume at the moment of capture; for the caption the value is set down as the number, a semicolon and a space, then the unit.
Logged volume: 6584627.6; gal
